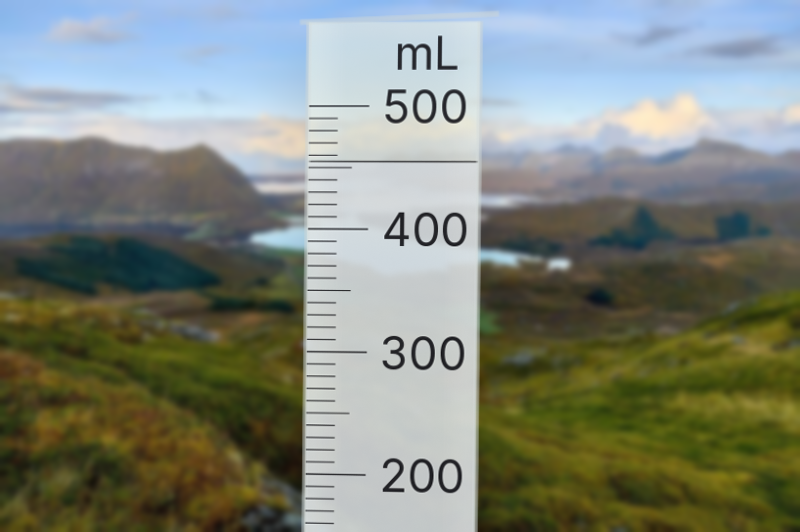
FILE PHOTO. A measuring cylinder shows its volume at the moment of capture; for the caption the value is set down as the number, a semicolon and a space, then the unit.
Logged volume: 455; mL
